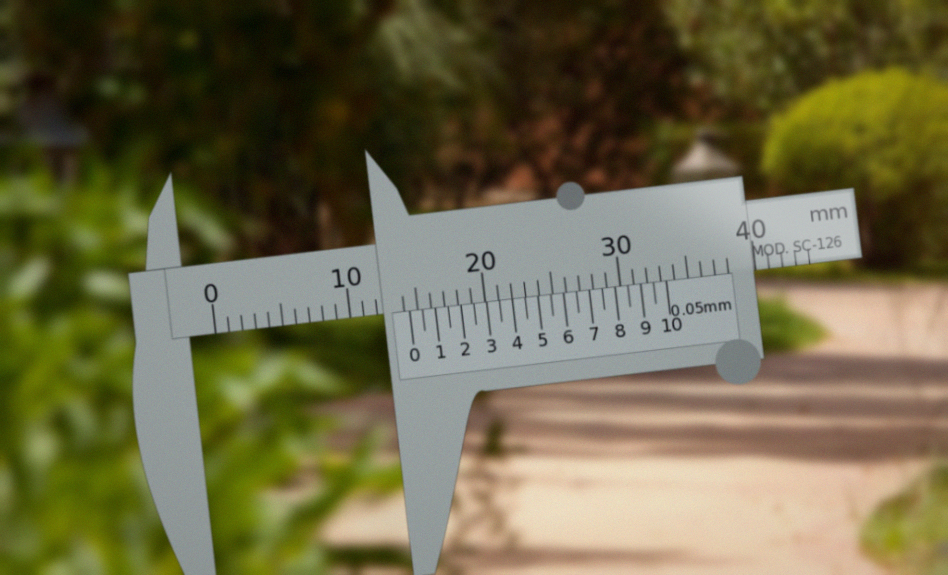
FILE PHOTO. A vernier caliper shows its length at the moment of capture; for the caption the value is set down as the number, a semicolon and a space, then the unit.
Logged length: 14.4; mm
